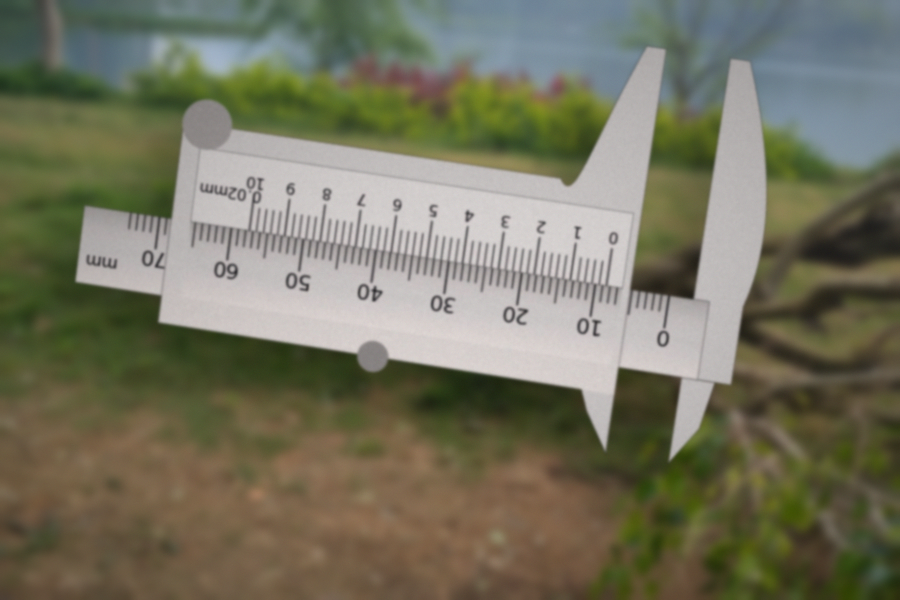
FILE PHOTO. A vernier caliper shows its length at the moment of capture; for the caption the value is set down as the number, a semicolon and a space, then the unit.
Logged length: 8.5; mm
